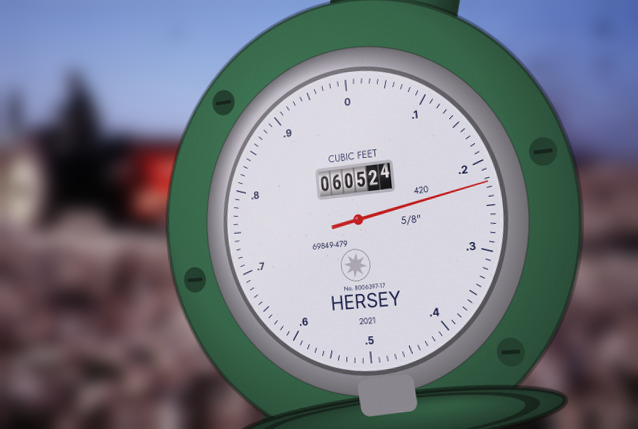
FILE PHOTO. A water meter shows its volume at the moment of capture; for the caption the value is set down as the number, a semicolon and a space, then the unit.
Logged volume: 60524.22; ft³
